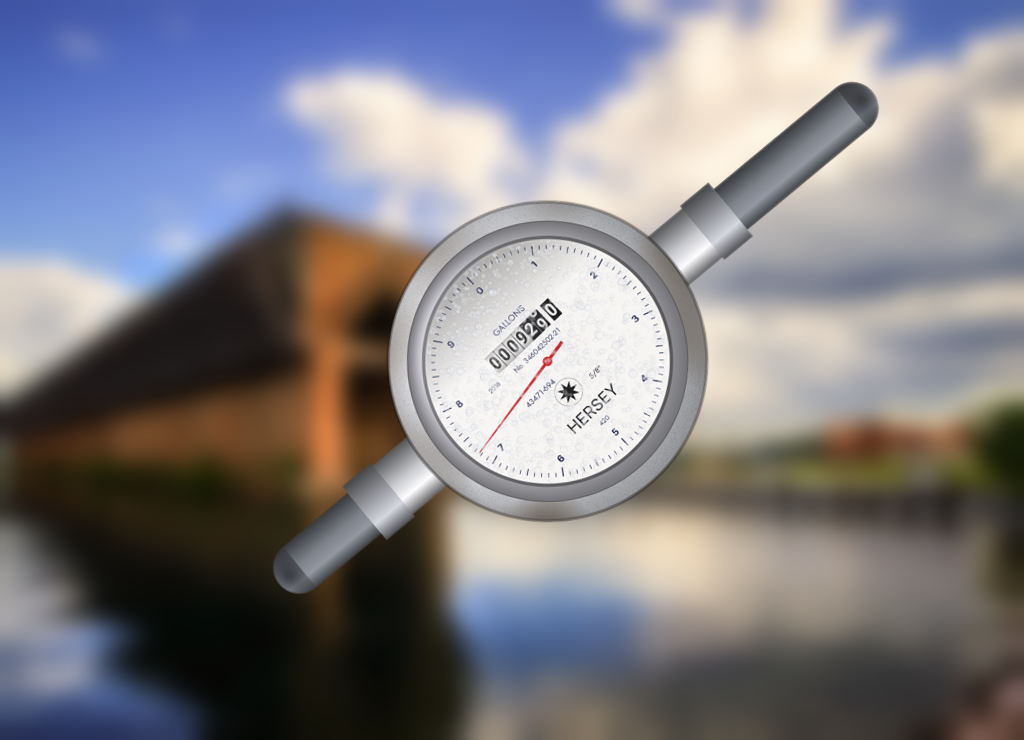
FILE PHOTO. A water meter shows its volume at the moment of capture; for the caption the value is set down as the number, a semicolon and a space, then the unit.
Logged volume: 9287.2; gal
